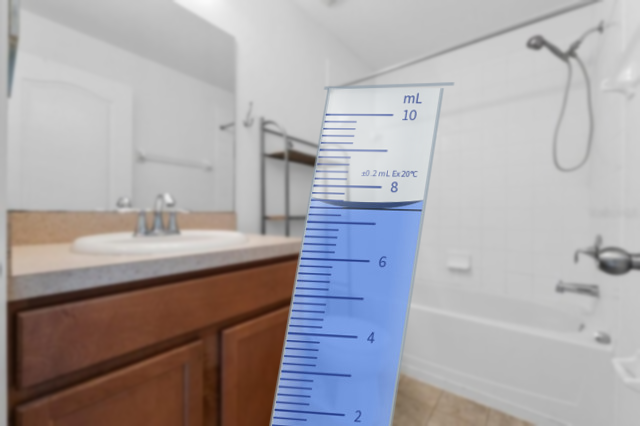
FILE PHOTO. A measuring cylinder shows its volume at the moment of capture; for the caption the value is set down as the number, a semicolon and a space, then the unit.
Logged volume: 7.4; mL
